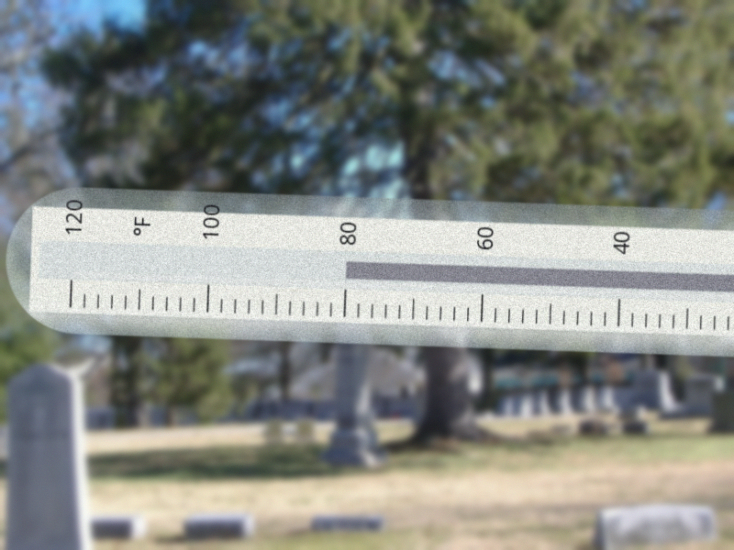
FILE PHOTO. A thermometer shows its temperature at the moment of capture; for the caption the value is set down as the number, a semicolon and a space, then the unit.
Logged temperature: 80; °F
